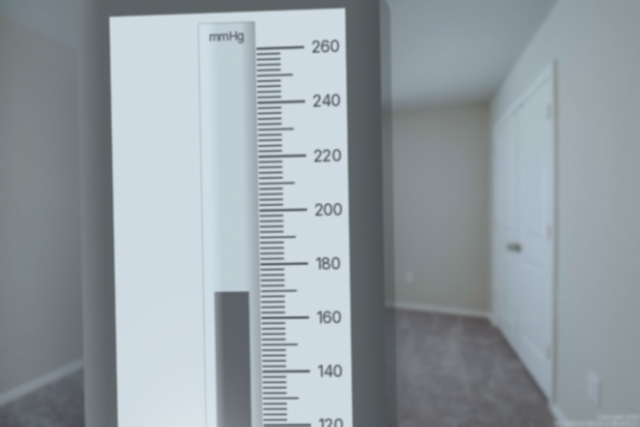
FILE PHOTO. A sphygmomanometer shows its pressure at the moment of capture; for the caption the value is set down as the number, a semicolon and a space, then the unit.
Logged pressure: 170; mmHg
